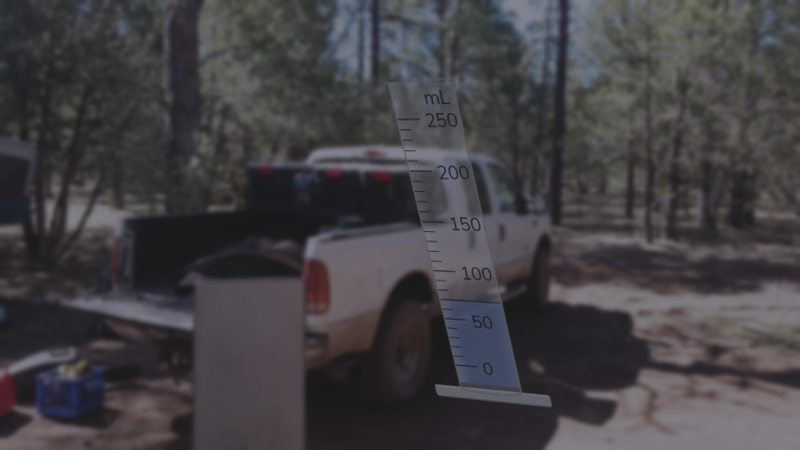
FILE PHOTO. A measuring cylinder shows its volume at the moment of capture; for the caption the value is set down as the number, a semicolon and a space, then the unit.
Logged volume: 70; mL
